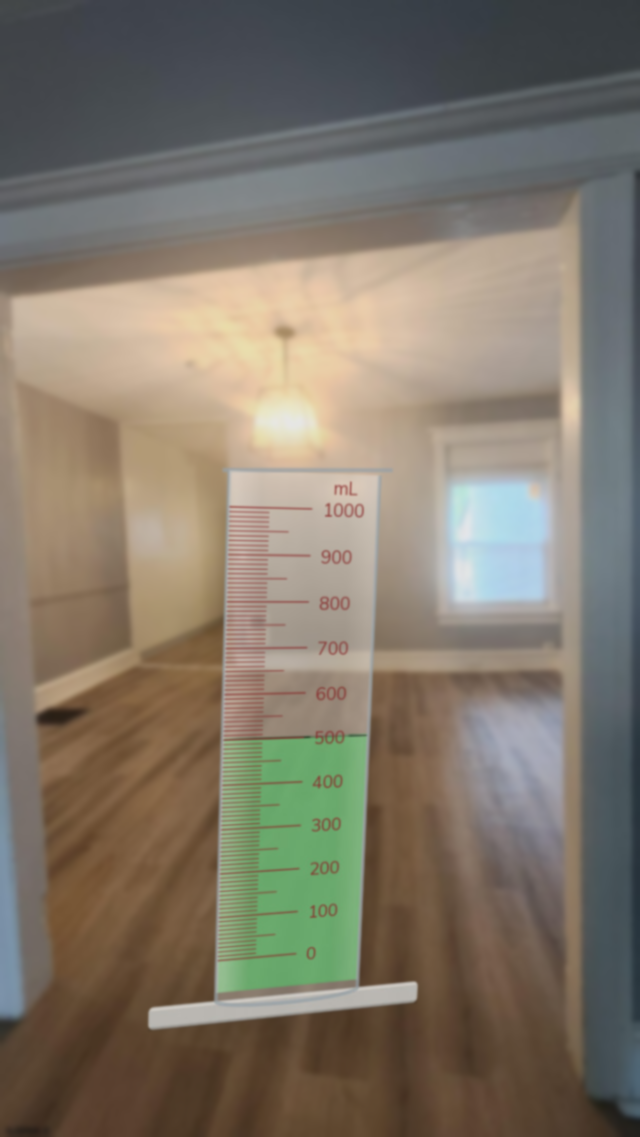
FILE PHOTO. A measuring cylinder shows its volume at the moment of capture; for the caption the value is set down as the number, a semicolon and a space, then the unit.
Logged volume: 500; mL
